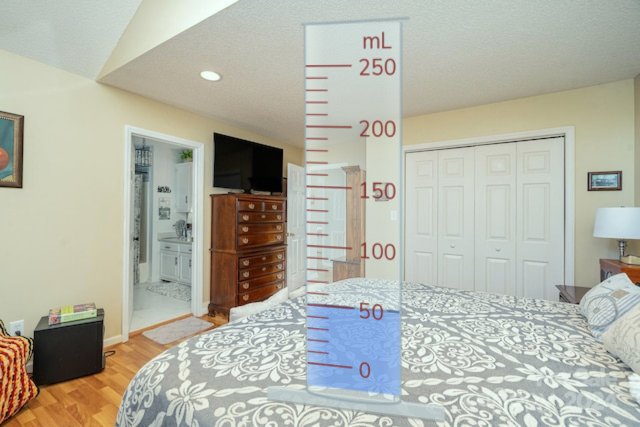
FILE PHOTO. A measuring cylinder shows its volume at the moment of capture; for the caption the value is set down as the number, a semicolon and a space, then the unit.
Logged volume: 50; mL
